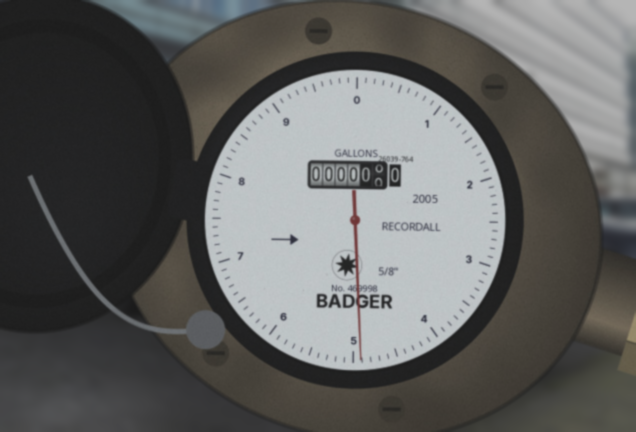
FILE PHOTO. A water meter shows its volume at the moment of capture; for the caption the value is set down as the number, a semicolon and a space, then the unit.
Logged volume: 84.9; gal
